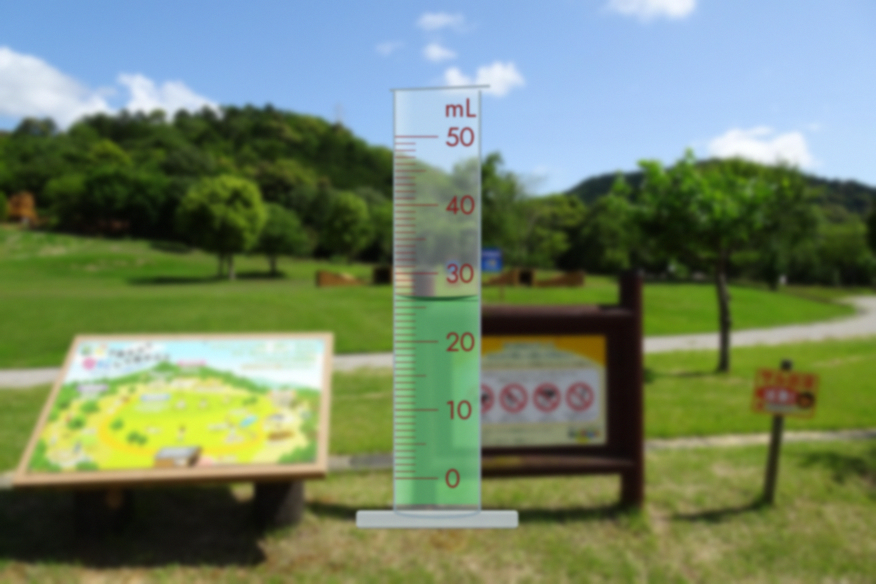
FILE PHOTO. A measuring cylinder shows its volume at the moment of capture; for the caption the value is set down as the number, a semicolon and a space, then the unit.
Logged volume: 26; mL
